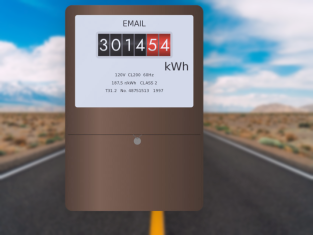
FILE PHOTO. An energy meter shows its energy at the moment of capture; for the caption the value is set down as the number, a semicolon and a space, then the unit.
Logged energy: 3014.54; kWh
